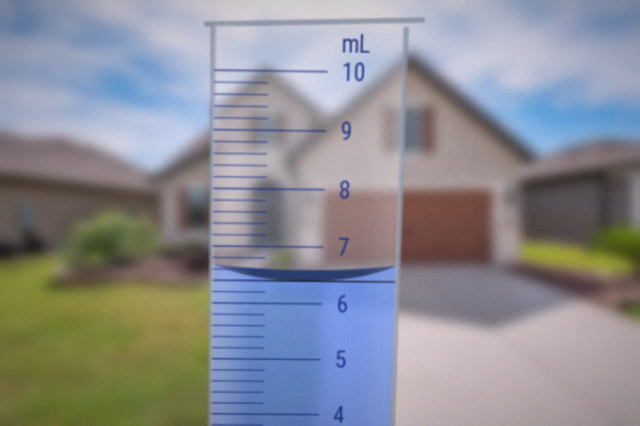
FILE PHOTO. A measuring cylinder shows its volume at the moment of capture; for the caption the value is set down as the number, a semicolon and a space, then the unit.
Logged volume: 6.4; mL
